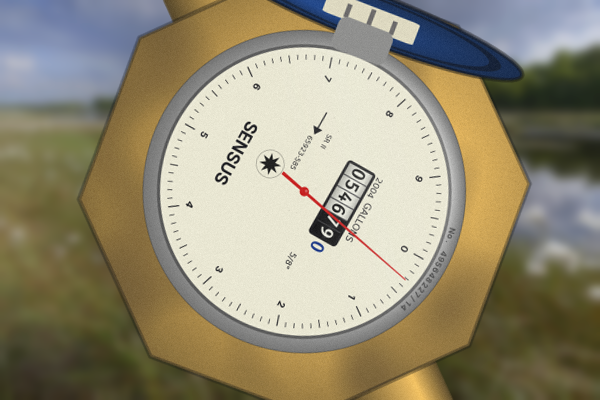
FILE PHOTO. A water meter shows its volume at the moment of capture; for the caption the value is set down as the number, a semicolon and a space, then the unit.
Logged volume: 546790.3; gal
